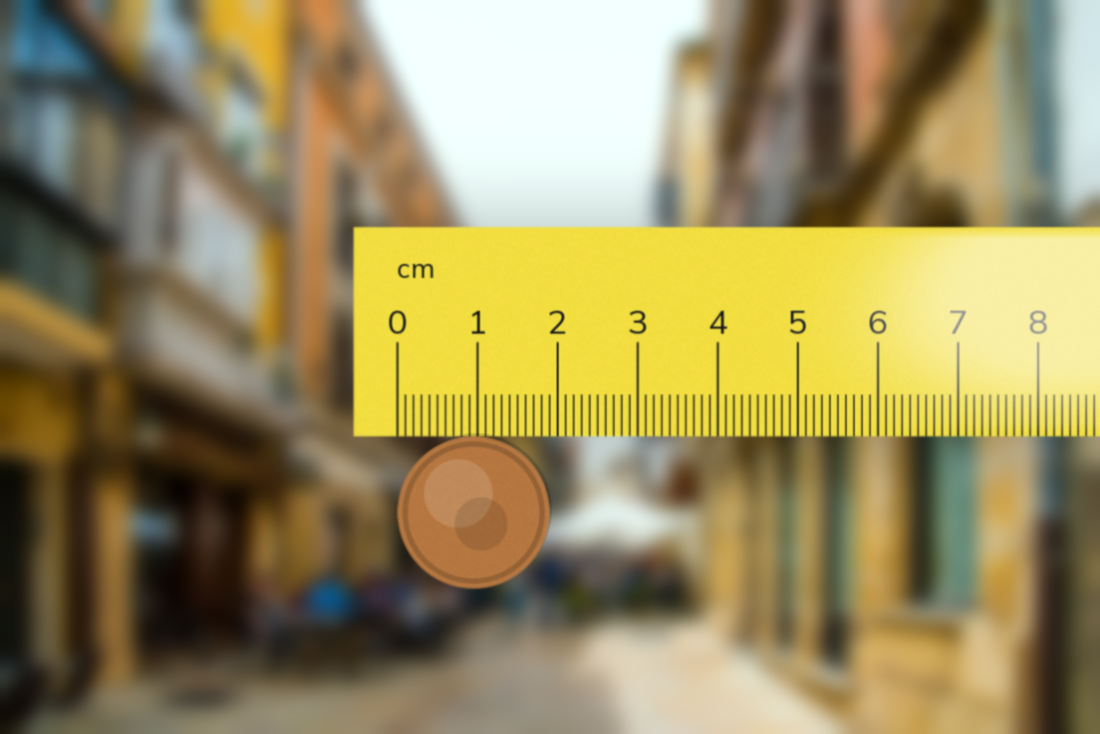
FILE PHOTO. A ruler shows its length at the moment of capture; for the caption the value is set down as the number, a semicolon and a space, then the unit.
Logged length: 1.9; cm
